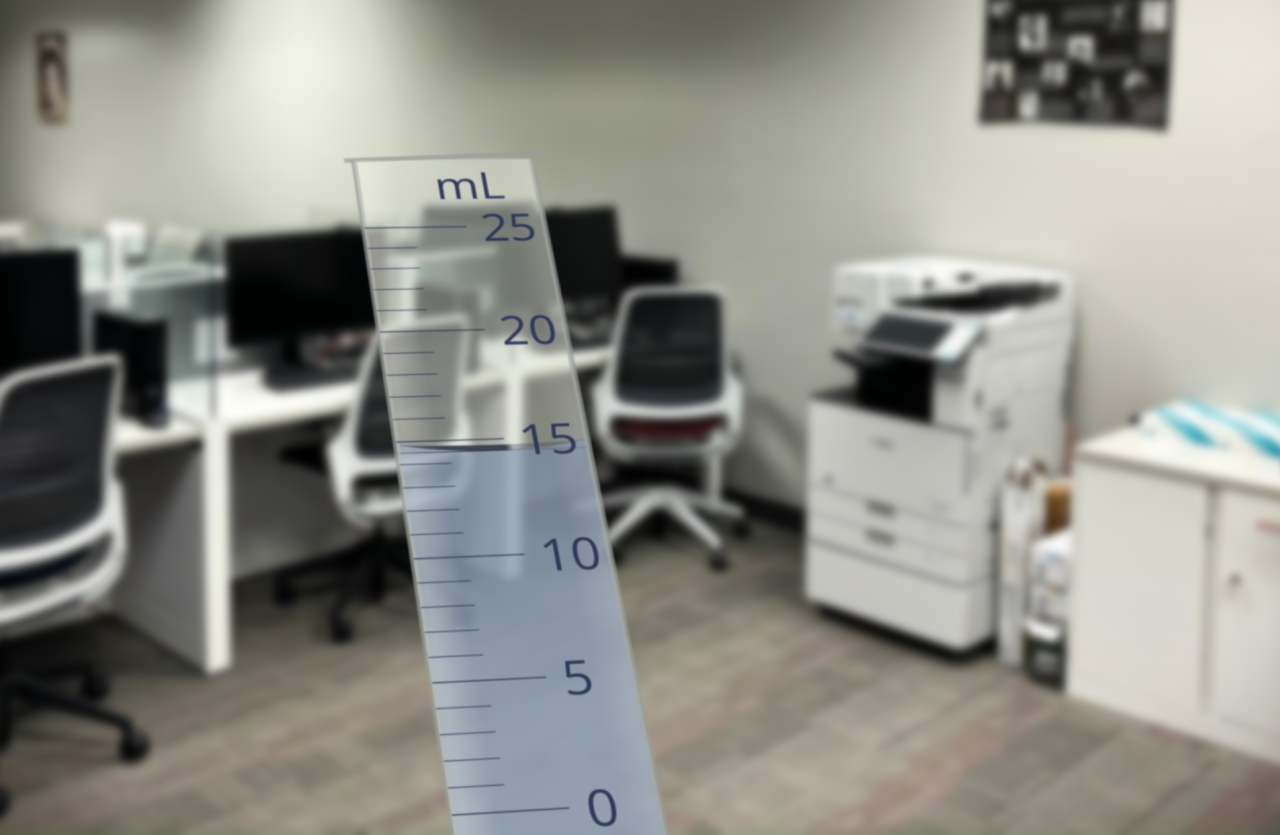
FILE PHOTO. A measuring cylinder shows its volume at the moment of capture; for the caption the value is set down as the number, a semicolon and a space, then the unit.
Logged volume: 14.5; mL
